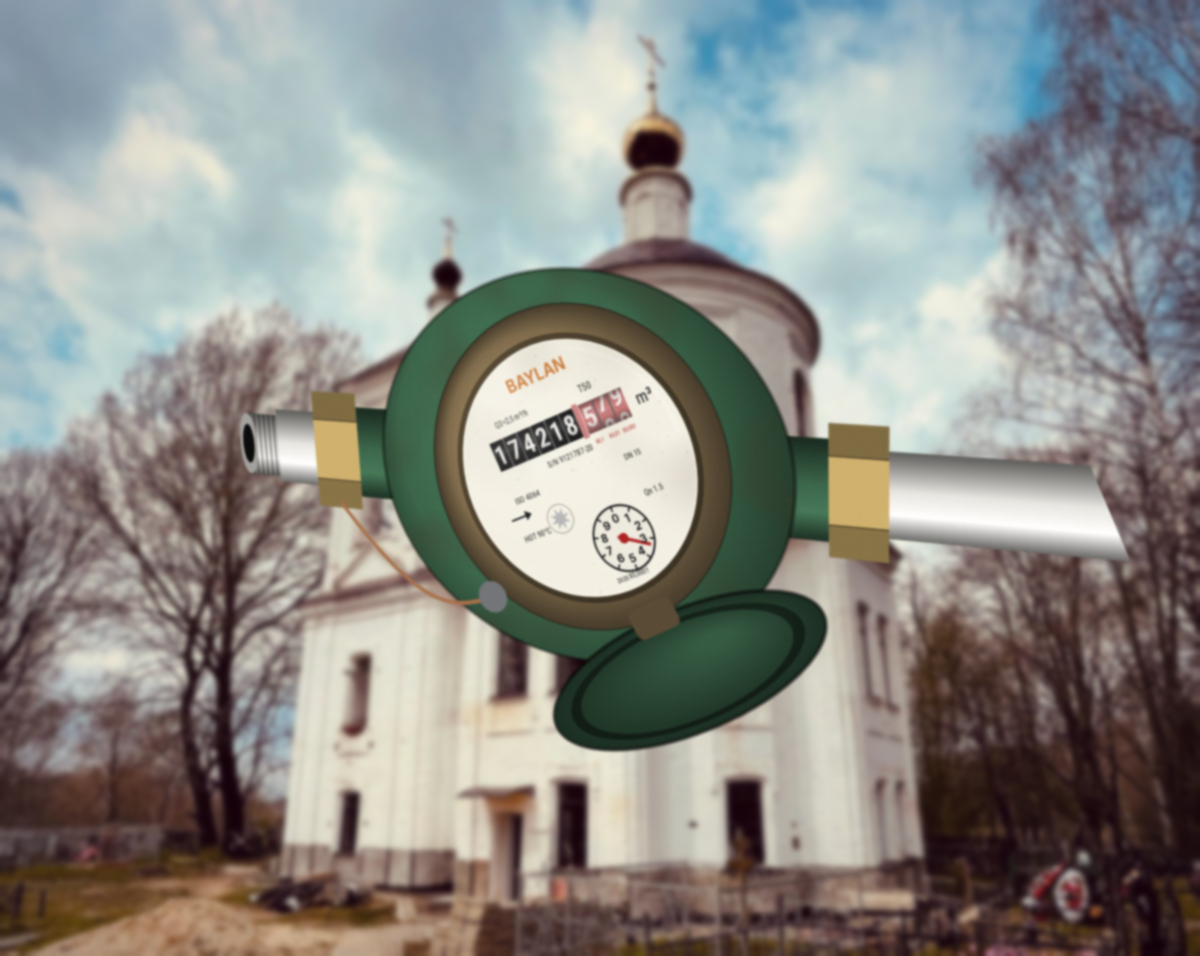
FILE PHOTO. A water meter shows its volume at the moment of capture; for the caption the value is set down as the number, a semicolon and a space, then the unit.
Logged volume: 174218.5793; m³
